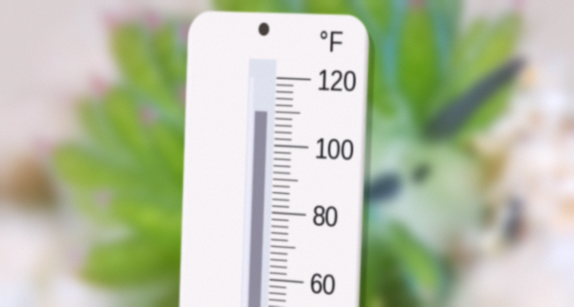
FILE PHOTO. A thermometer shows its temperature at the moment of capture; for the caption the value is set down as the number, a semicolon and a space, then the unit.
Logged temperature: 110; °F
